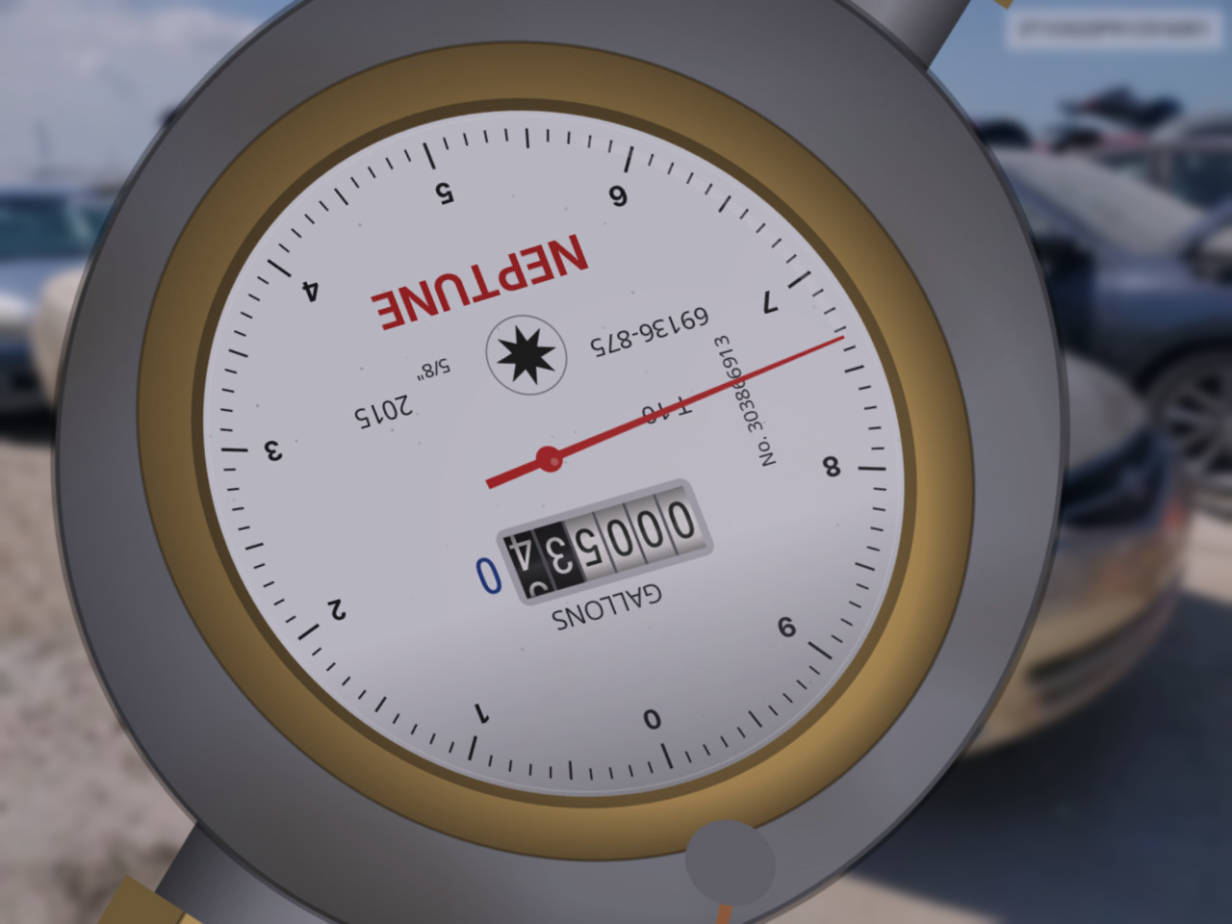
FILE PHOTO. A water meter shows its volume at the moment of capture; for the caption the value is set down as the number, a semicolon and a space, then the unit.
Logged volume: 5337.3; gal
